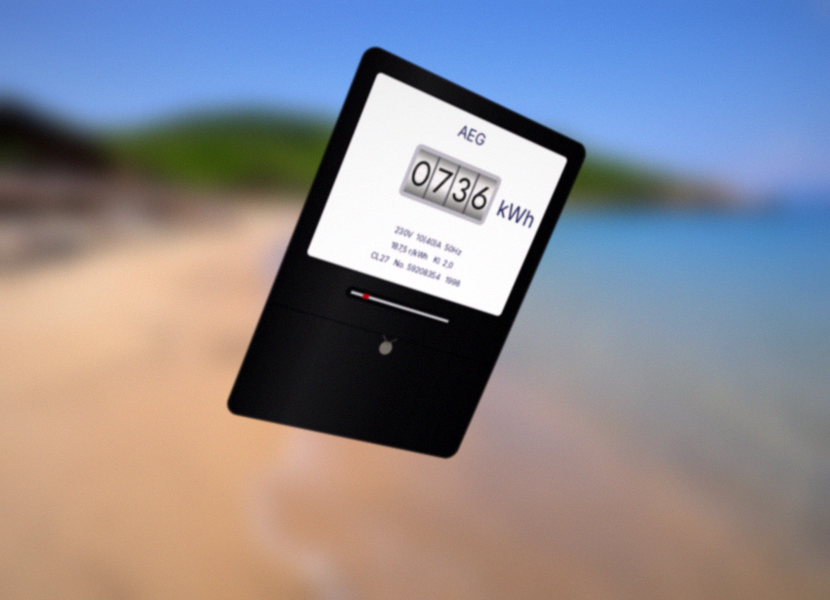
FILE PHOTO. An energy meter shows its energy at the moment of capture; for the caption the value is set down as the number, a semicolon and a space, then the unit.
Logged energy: 736; kWh
